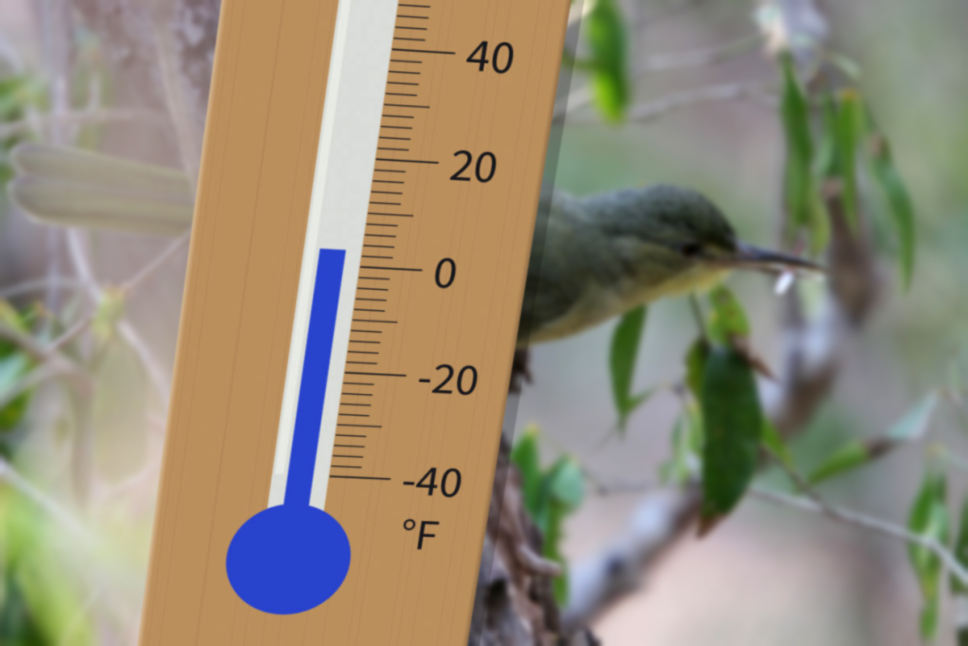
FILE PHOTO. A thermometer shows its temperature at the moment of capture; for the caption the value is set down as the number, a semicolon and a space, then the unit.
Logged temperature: 3; °F
